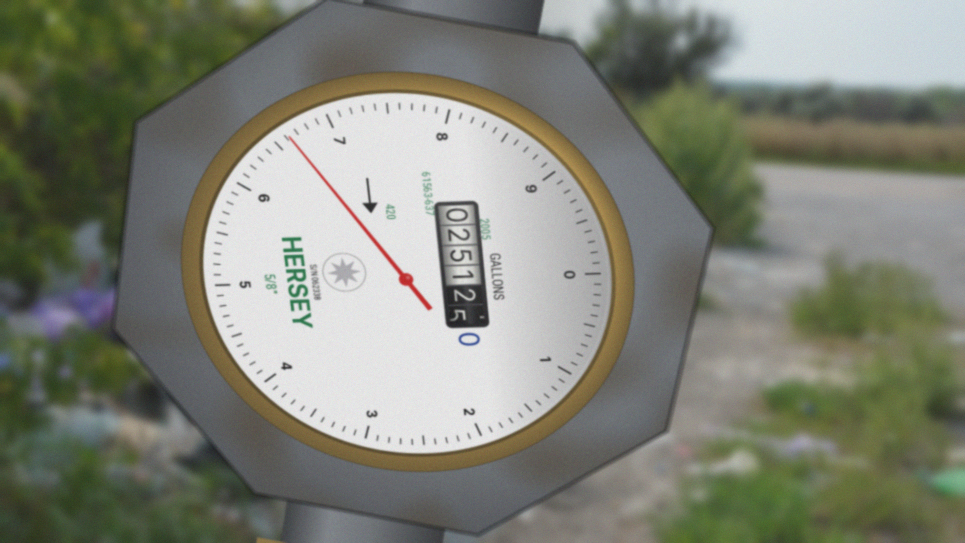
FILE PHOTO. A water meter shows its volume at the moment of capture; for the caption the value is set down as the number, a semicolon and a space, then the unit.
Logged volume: 251246.6; gal
